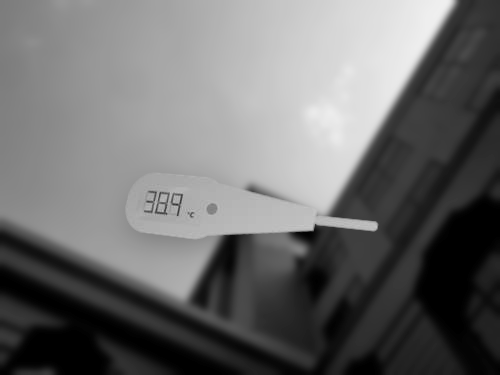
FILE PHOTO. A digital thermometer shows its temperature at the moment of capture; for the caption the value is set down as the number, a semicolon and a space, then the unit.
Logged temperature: 38.9; °C
